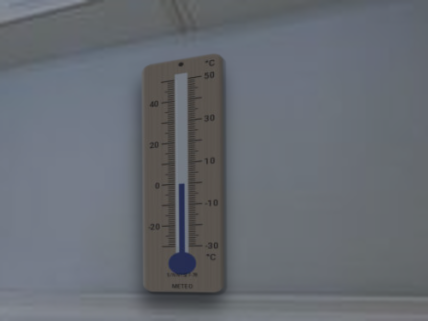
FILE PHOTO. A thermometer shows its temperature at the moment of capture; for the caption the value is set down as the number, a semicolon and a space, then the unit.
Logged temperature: 0; °C
